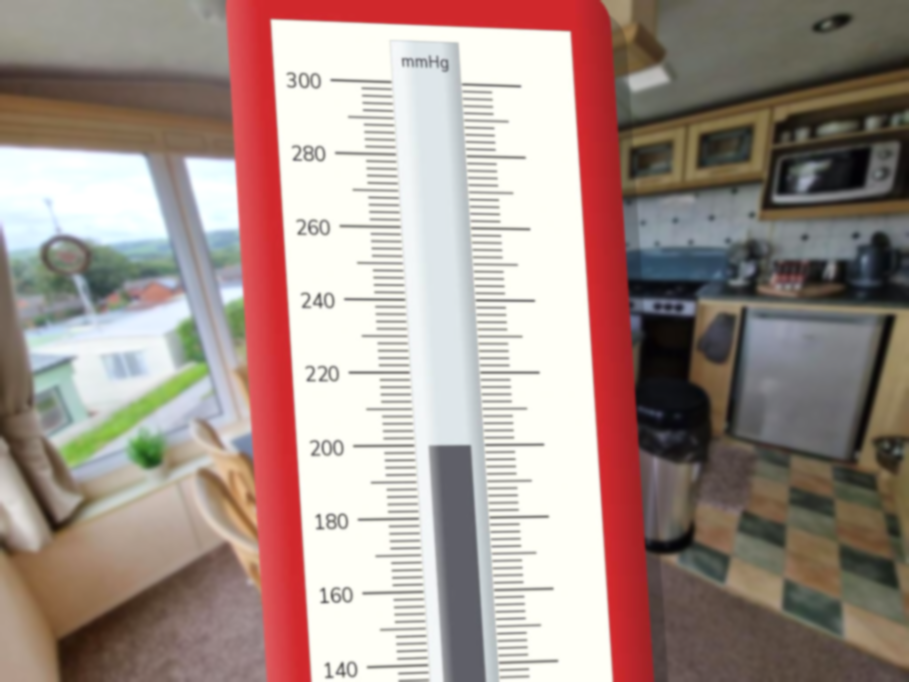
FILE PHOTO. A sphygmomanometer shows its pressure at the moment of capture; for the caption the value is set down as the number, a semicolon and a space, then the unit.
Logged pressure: 200; mmHg
